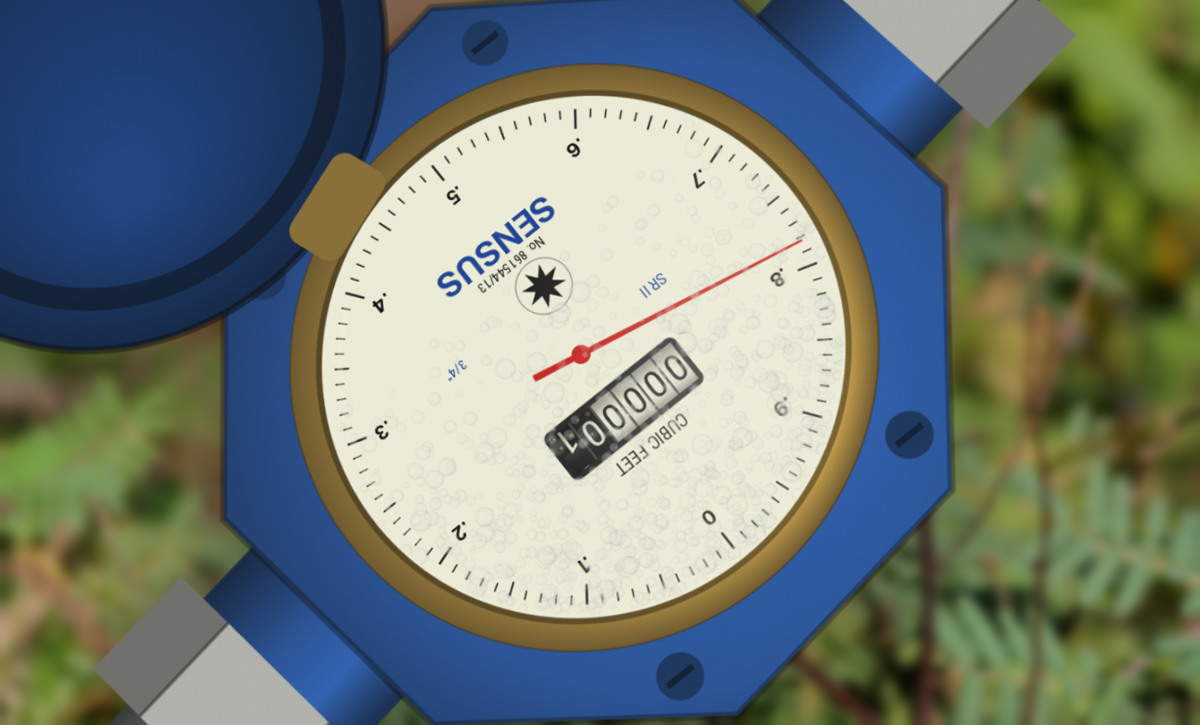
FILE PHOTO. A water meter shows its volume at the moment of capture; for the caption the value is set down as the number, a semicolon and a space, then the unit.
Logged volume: 0.78; ft³
